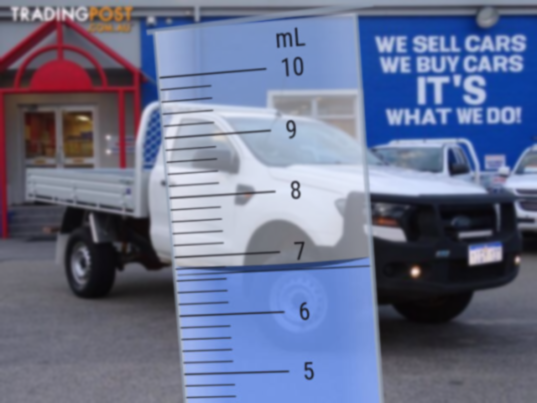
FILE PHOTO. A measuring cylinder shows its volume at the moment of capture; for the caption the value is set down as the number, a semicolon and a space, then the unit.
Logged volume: 6.7; mL
